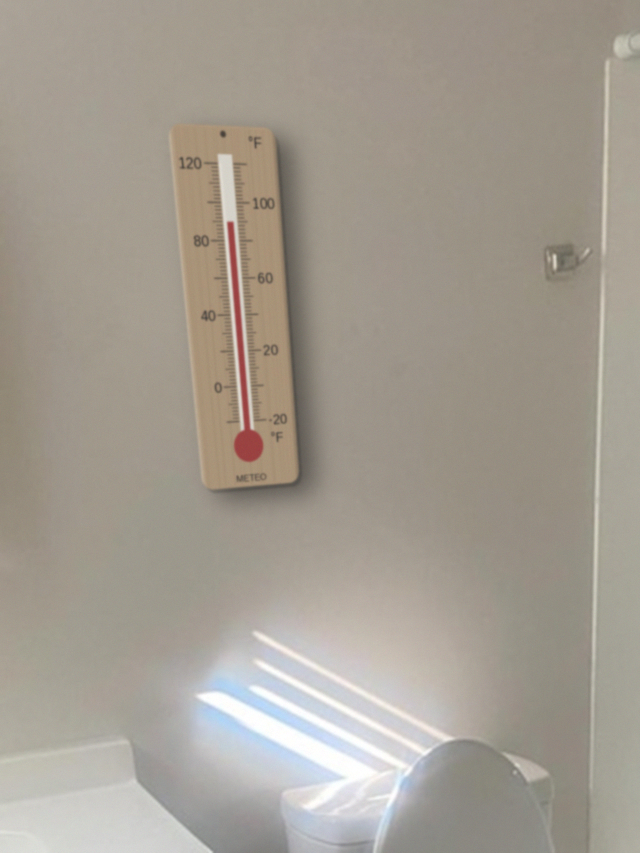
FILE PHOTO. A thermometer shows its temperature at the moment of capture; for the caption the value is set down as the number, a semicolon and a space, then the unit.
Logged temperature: 90; °F
